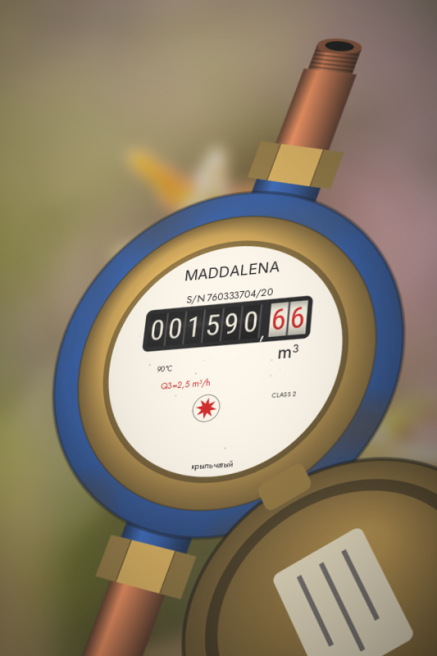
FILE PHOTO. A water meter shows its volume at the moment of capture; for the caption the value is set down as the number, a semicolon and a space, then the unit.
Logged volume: 1590.66; m³
